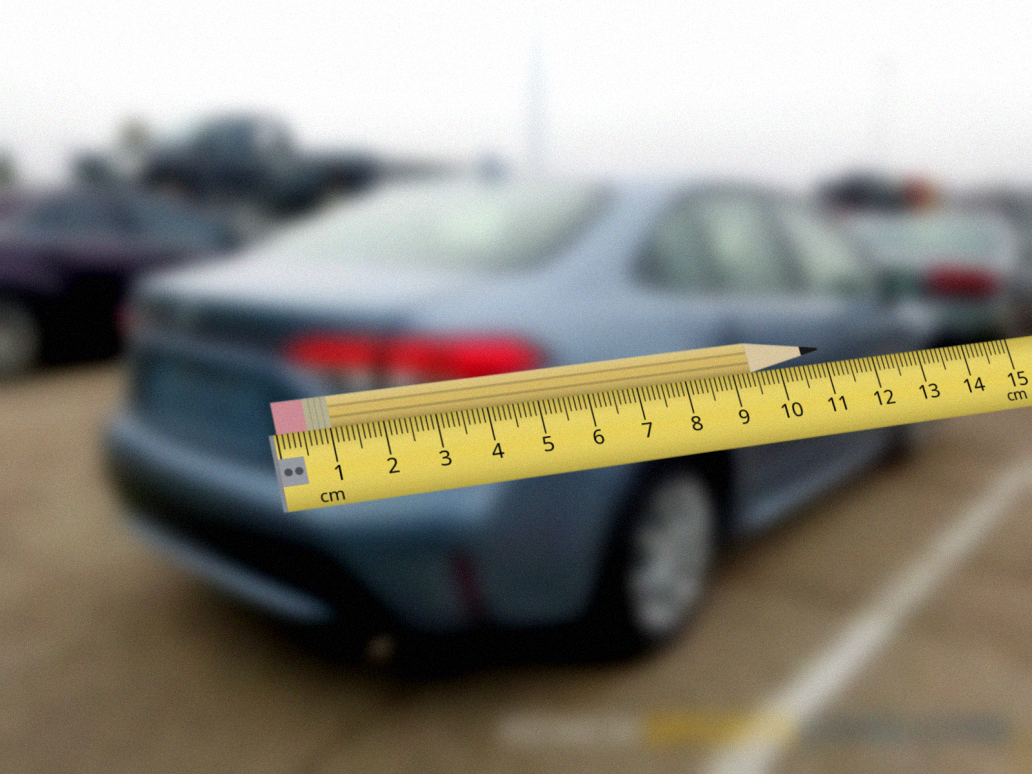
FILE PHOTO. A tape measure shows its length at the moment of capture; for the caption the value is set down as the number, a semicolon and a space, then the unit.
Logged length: 10.9; cm
